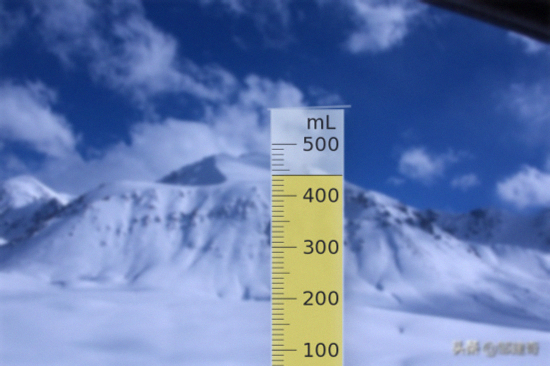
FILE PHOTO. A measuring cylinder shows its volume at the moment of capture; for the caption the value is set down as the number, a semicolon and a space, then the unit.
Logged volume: 440; mL
